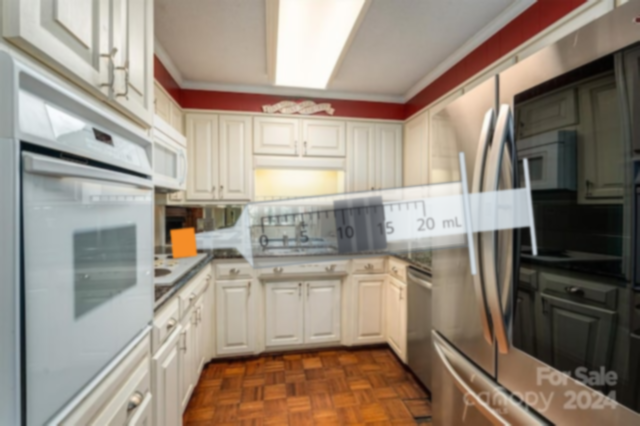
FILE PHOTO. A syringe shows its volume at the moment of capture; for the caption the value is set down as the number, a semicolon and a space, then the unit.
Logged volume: 9; mL
